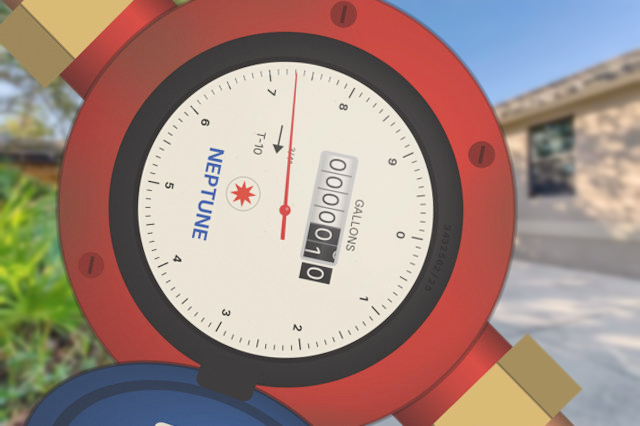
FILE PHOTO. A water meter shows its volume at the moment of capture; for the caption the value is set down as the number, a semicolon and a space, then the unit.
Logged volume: 7.3; gal
